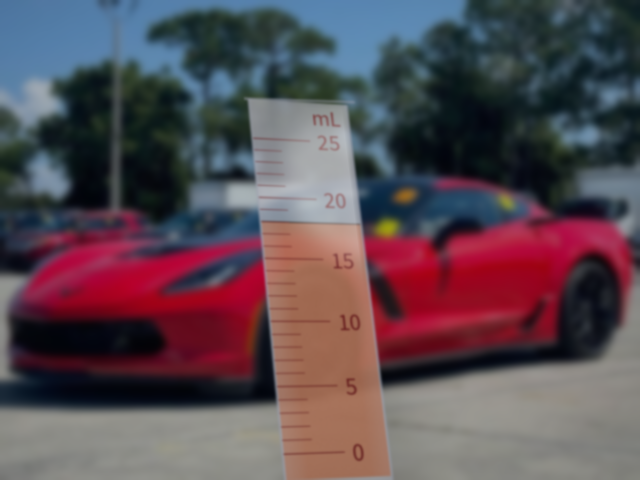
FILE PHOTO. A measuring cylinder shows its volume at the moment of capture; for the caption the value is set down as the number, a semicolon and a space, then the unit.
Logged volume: 18; mL
